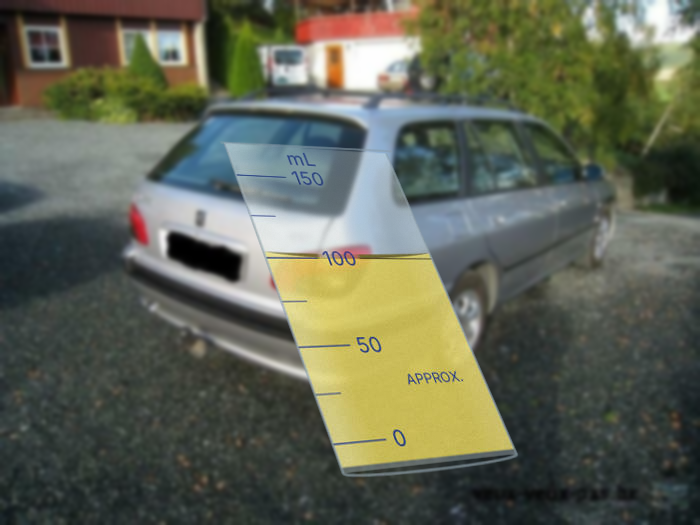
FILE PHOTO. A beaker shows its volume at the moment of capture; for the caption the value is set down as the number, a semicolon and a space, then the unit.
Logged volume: 100; mL
